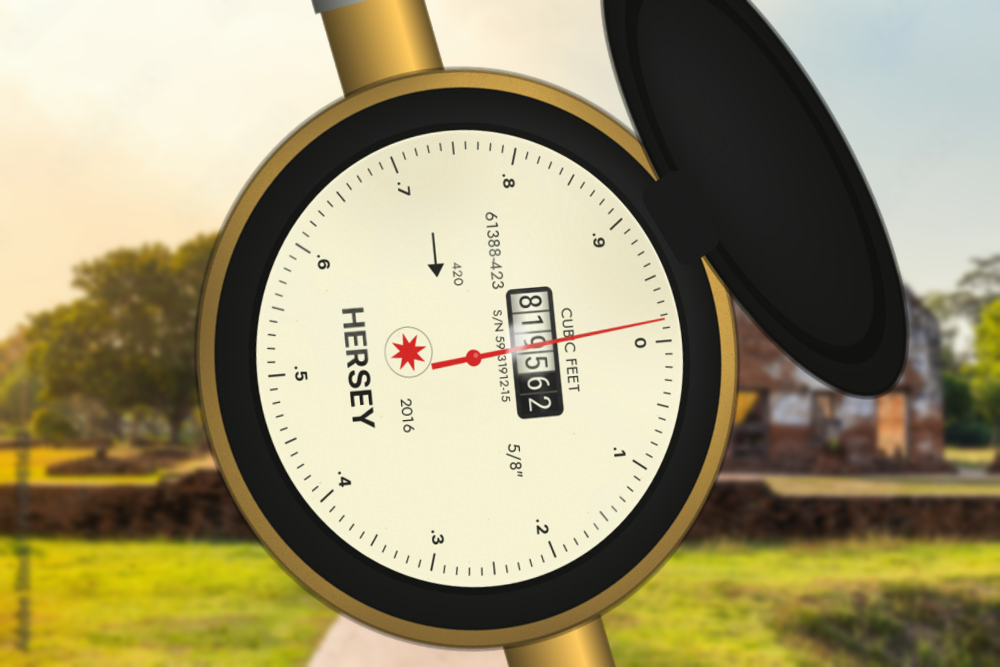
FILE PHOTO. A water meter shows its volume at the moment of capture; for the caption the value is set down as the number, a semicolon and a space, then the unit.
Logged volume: 819561.98; ft³
